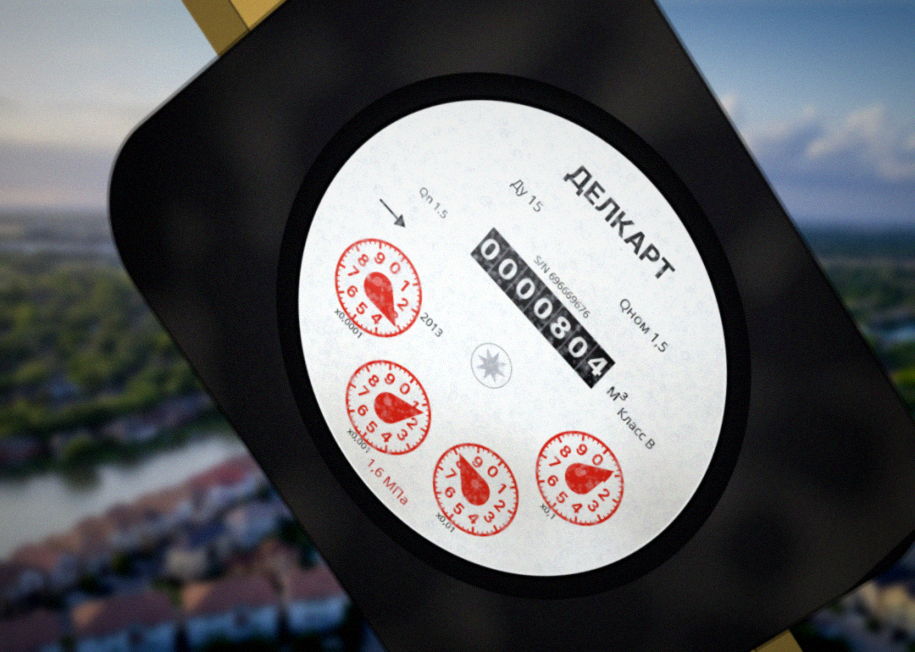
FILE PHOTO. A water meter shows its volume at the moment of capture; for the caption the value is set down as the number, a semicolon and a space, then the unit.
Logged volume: 804.0813; m³
